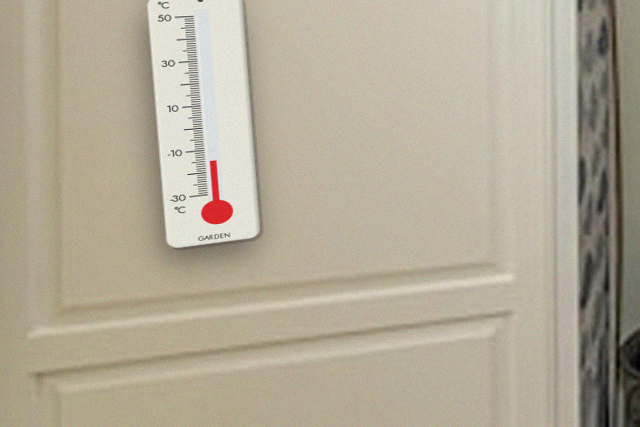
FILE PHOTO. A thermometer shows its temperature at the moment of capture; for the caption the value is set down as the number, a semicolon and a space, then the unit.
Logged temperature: -15; °C
